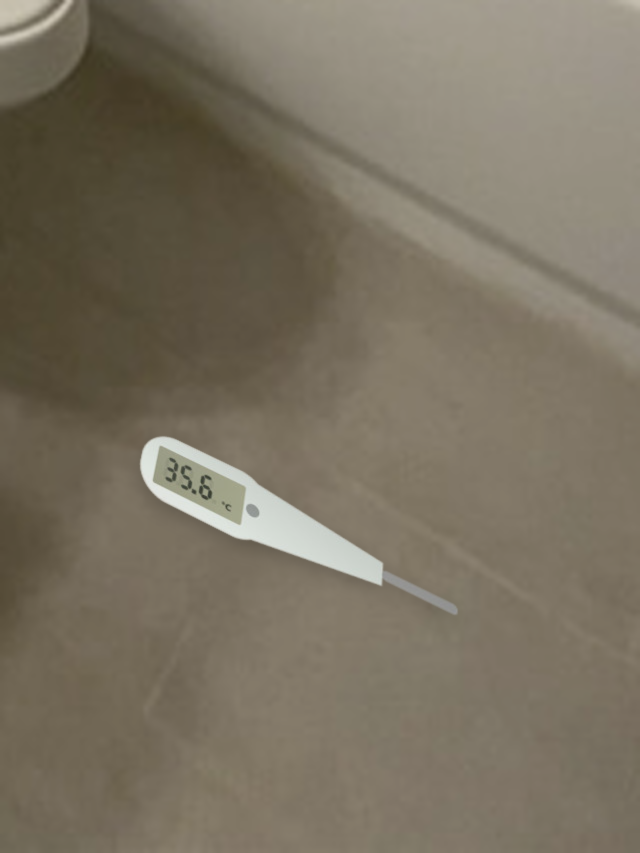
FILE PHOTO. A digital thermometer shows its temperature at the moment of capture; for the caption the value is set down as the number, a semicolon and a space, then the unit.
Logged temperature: 35.6; °C
